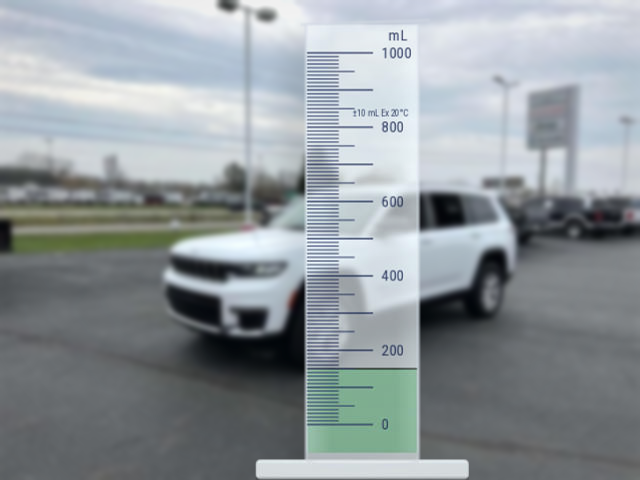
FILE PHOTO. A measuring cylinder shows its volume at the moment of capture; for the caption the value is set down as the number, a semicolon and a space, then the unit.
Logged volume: 150; mL
